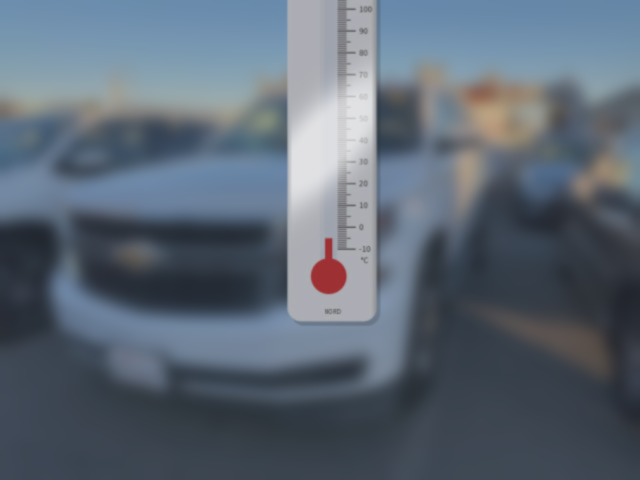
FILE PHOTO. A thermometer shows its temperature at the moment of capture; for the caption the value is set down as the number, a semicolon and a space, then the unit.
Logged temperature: -5; °C
